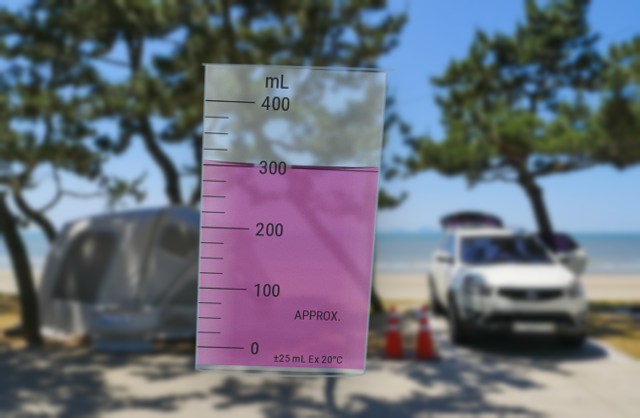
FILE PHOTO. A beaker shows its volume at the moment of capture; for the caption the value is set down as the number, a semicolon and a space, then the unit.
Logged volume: 300; mL
